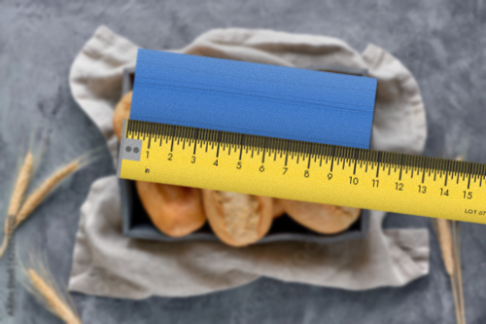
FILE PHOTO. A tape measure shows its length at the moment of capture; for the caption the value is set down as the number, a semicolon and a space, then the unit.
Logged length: 10.5; in
